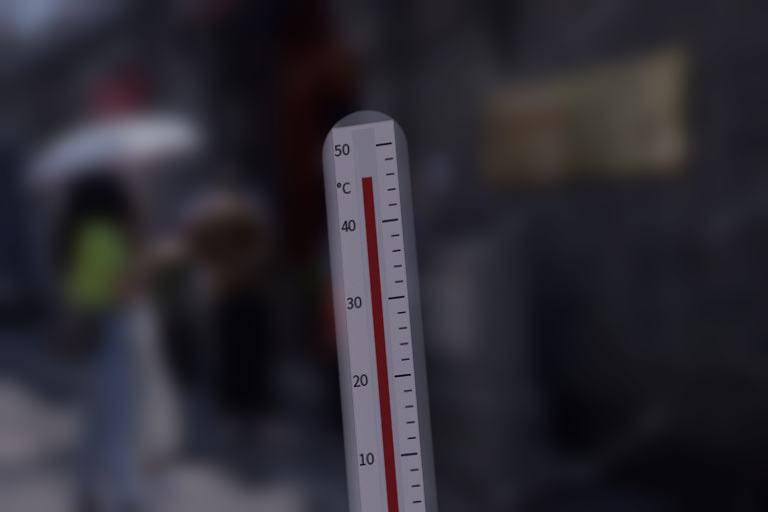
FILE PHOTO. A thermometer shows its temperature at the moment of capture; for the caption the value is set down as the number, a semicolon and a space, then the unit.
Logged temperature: 46; °C
